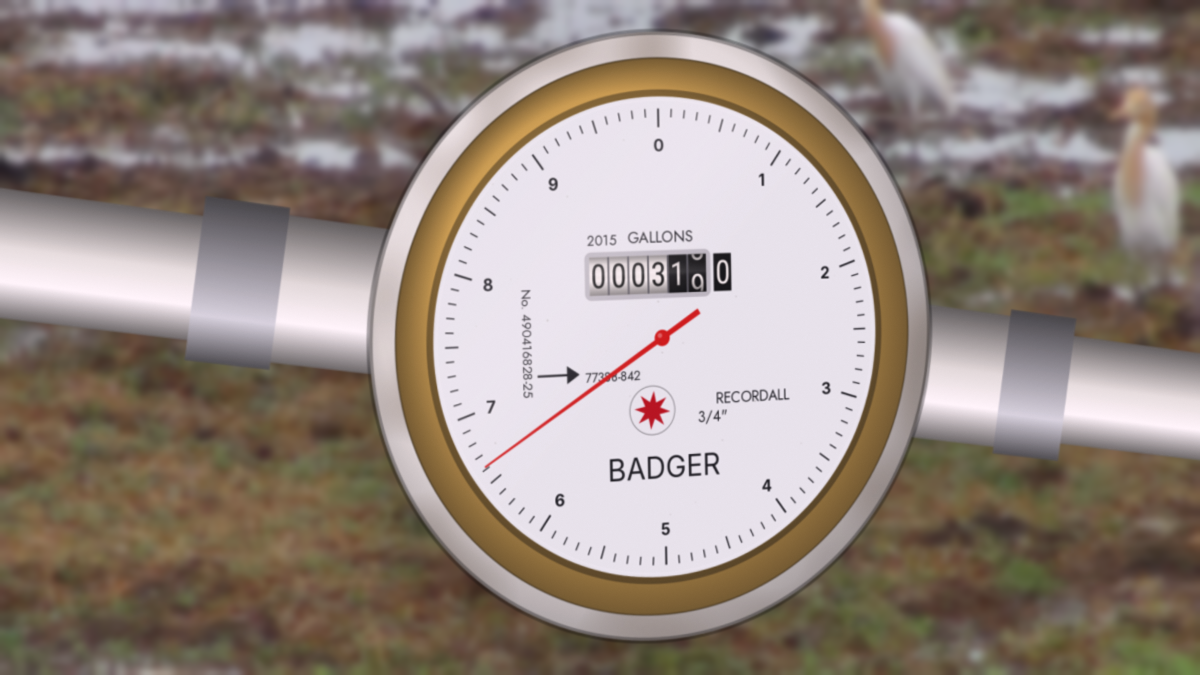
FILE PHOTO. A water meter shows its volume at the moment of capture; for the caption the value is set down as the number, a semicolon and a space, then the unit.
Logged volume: 3186.6; gal
